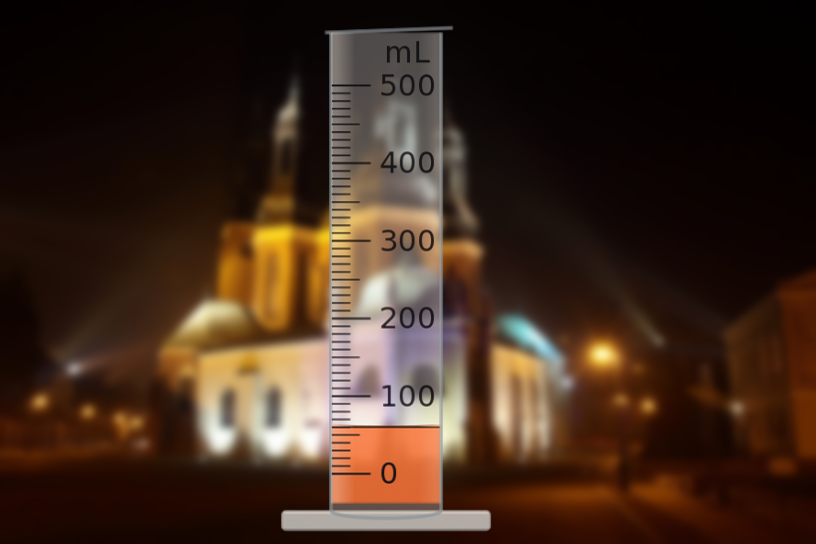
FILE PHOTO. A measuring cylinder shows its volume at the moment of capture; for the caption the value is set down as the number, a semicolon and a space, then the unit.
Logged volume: 60; mL
